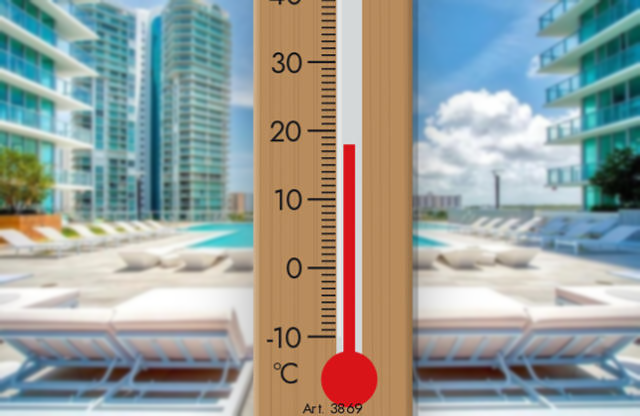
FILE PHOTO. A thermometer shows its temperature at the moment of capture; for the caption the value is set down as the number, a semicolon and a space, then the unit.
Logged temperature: 18; °C
